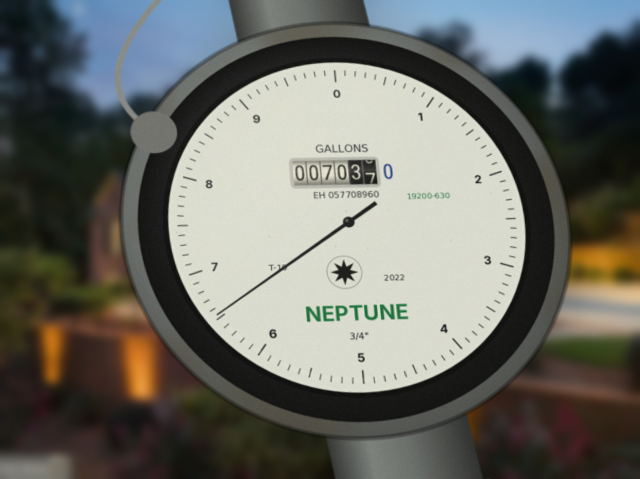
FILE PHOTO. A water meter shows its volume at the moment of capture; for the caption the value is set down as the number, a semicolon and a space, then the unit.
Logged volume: 70366.5; gal
